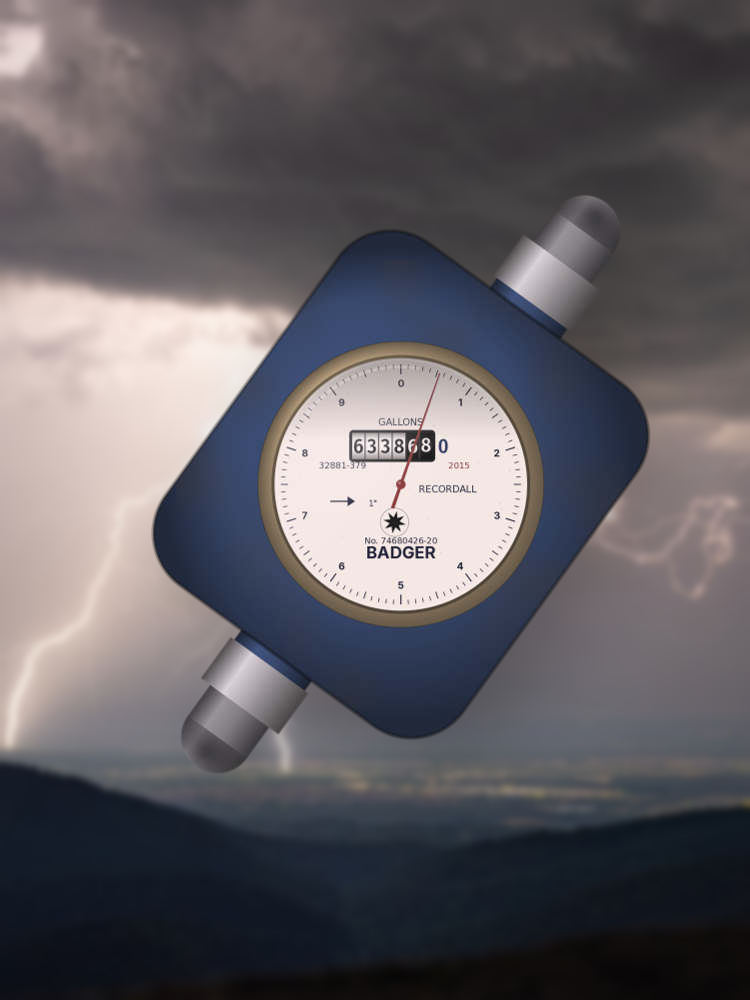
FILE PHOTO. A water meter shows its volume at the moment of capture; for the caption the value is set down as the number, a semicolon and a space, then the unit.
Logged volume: 6338680.5; gal
